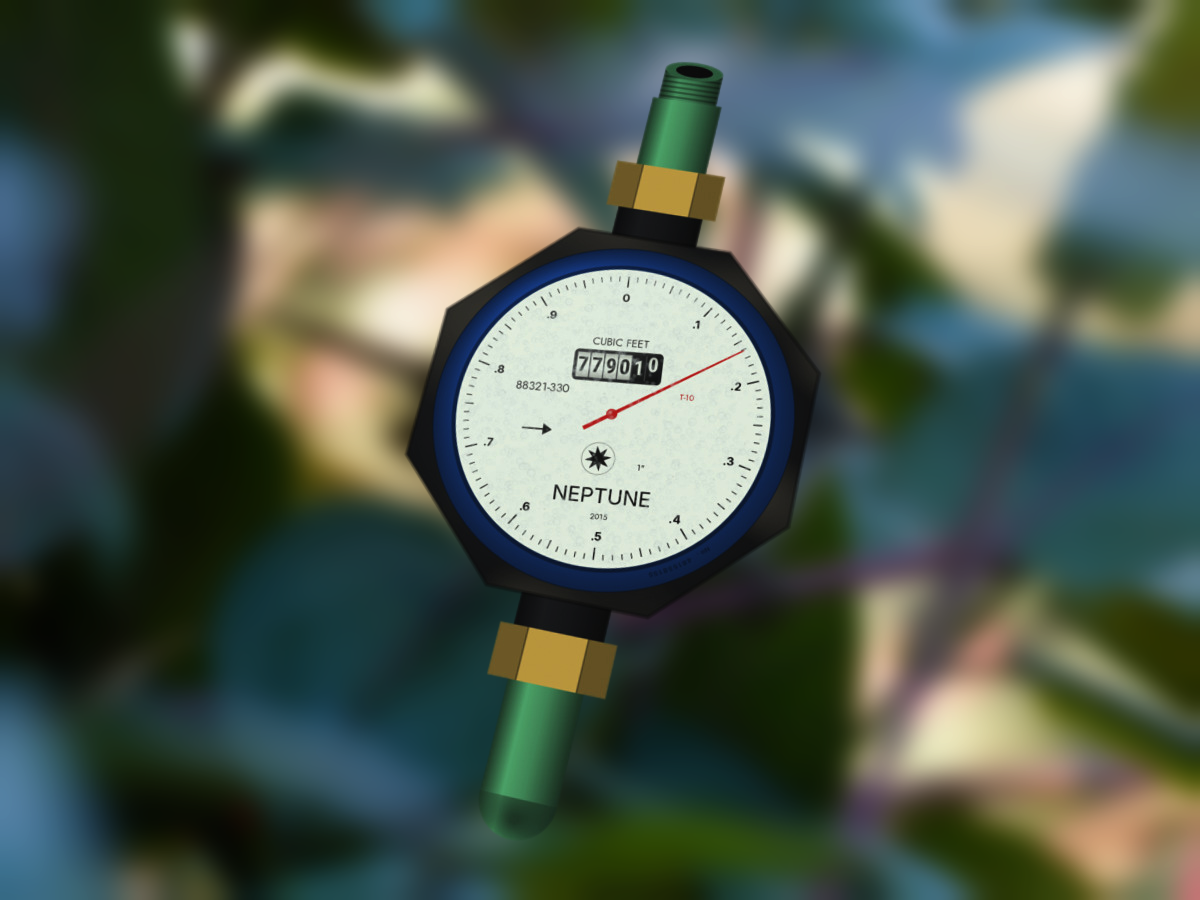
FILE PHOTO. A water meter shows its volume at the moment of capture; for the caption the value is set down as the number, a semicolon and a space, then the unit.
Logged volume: 779010.16; ft³
